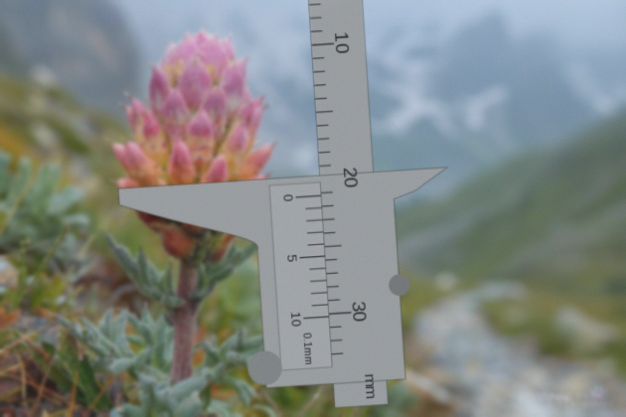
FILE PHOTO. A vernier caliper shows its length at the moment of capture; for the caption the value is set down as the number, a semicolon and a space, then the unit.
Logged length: 21.2; mm
